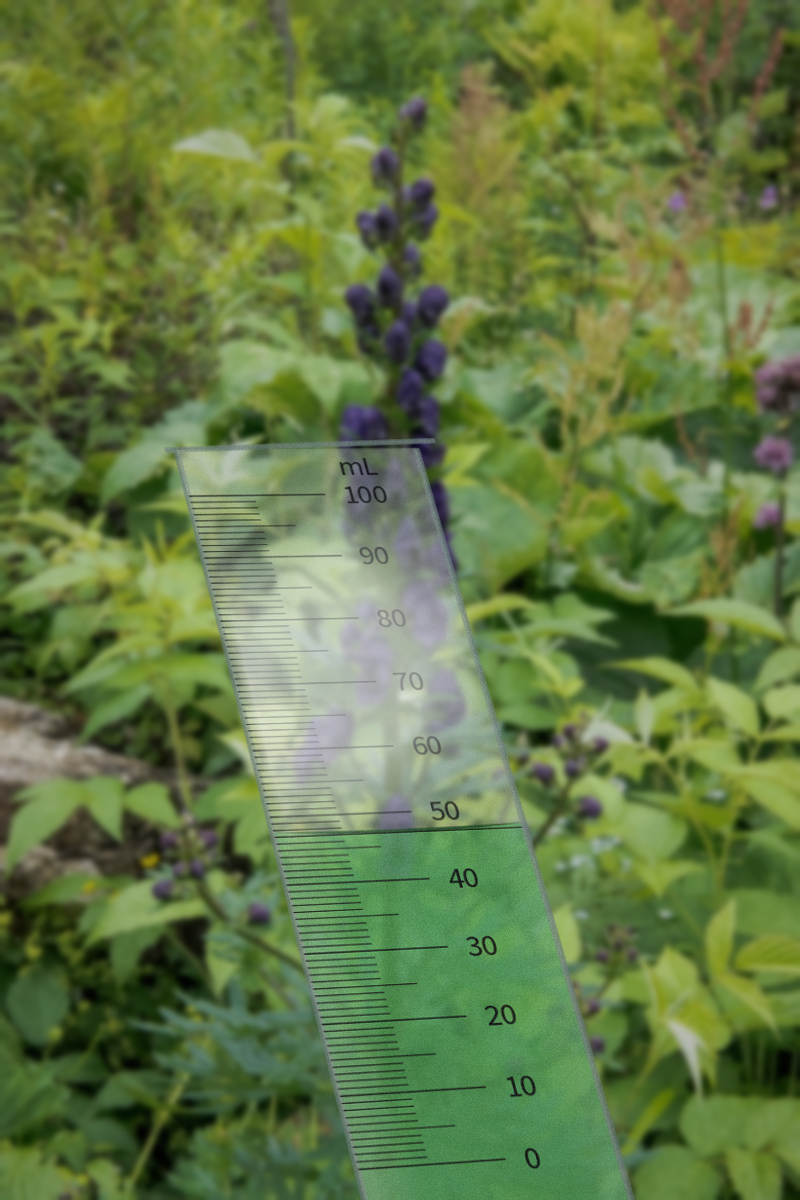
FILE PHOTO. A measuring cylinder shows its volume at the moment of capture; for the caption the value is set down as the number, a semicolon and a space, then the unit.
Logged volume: 47; mL
